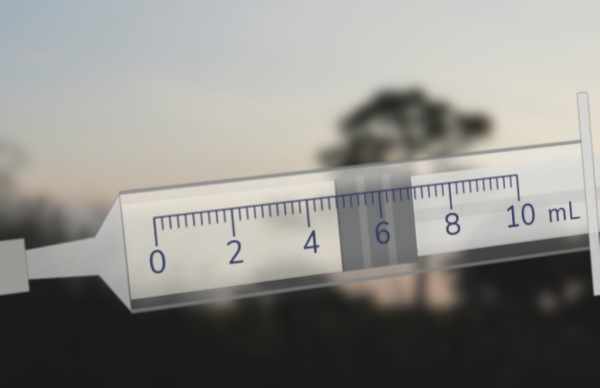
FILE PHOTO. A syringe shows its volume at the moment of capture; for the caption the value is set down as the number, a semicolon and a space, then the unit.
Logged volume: 4.8; mL
